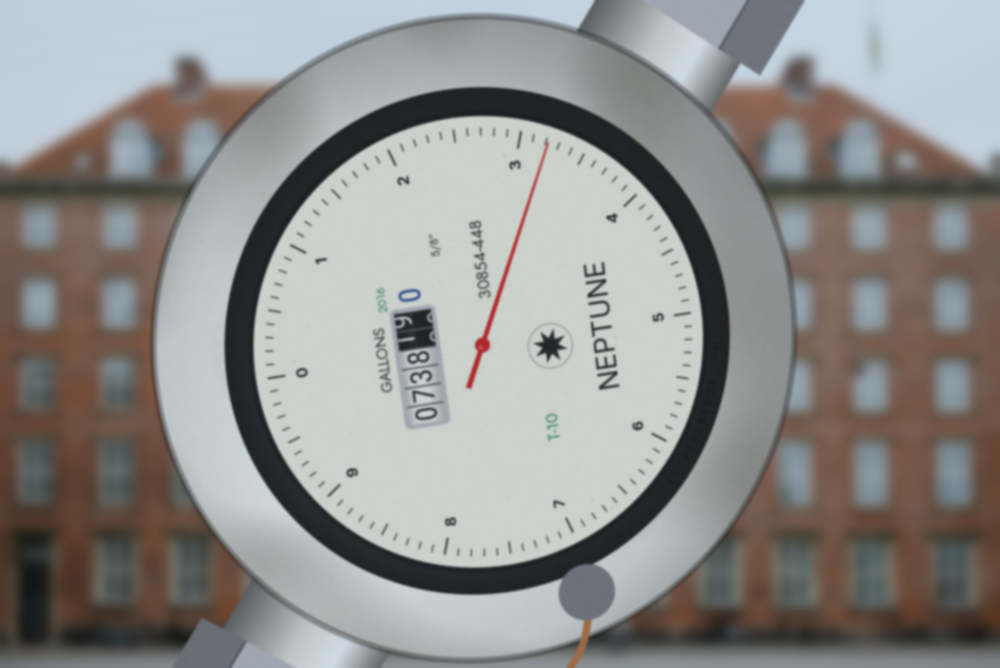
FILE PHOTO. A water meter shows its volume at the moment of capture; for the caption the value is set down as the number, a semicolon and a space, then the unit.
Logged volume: 738193.2; gal
